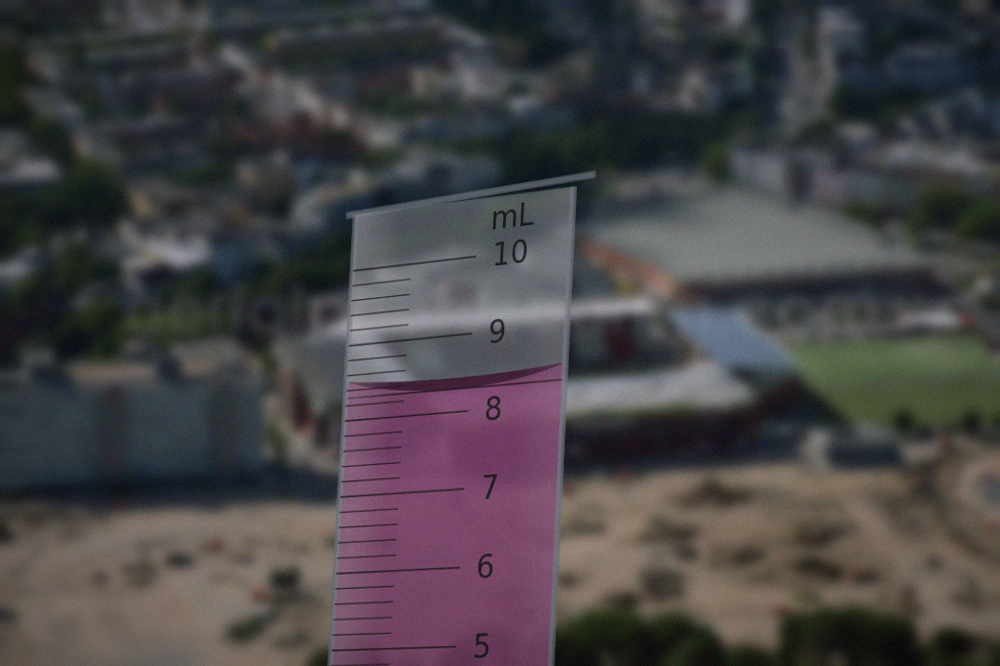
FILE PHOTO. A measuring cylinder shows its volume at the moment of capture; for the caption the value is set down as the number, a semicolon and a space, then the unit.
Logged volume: 8.3; mL
